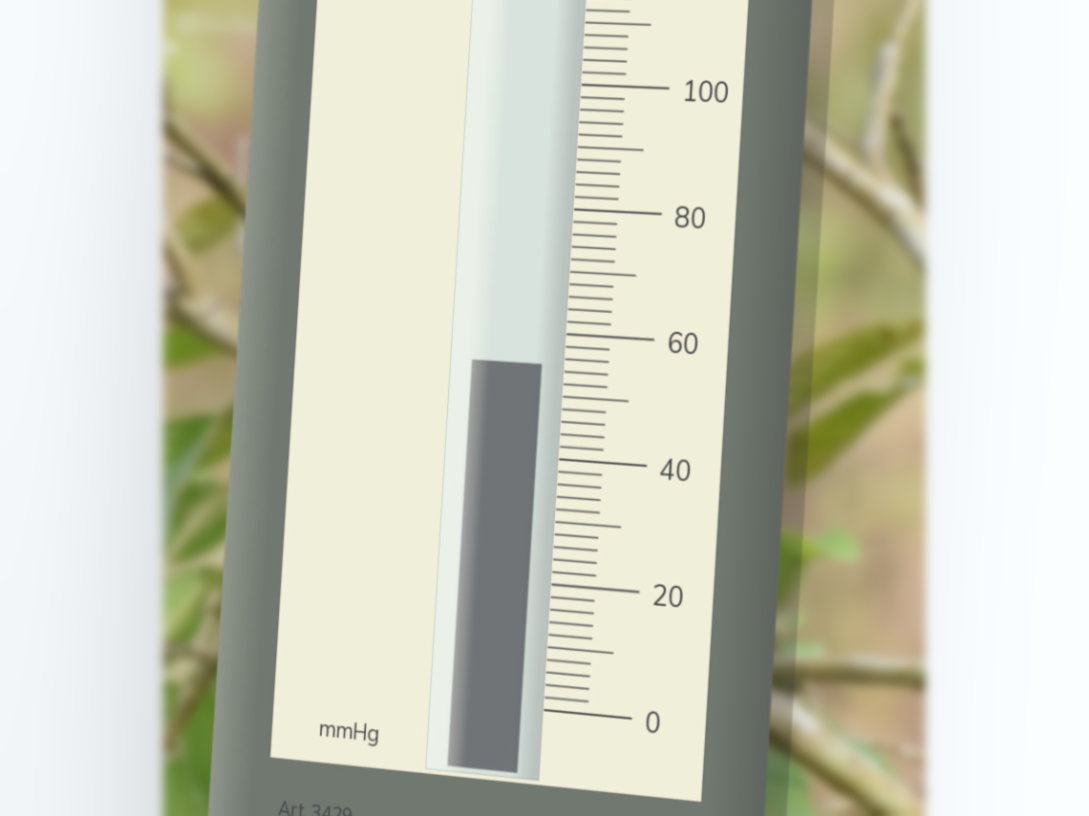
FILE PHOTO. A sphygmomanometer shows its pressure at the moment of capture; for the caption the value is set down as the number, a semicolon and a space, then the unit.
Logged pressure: 55; mmHg
